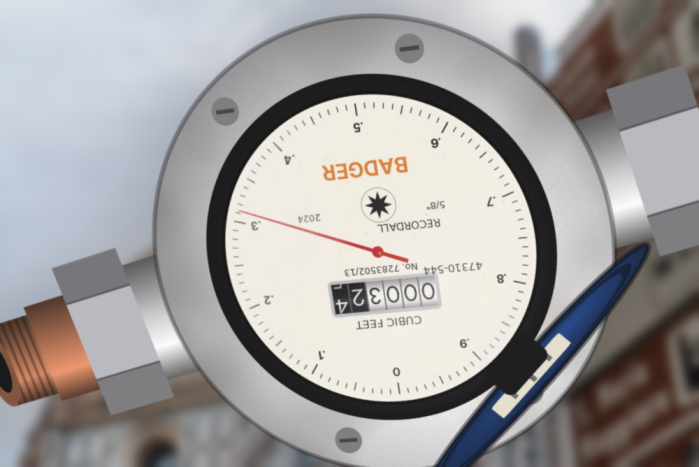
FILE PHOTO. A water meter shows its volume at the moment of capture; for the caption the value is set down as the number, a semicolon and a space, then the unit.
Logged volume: 324.31; ft³
